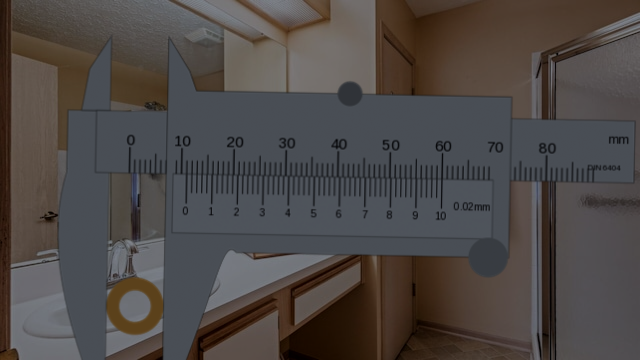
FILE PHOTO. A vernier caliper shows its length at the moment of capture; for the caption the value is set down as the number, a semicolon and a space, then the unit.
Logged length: 11.0; mm
